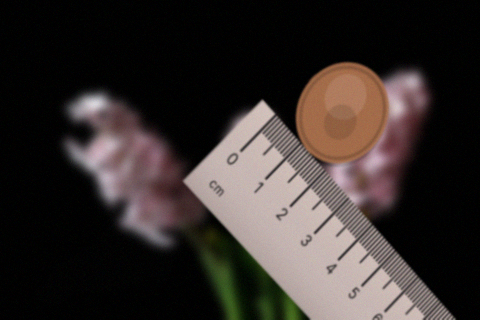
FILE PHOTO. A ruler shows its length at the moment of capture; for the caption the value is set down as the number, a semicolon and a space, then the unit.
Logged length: 2.5; cm
